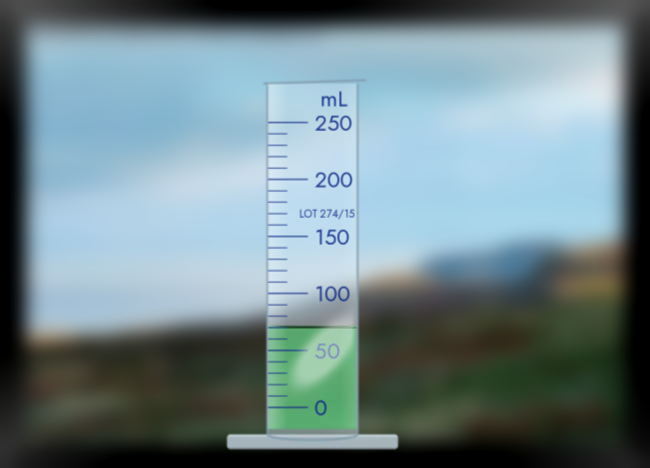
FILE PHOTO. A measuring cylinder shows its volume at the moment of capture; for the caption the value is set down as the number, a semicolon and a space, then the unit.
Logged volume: 70; mL
